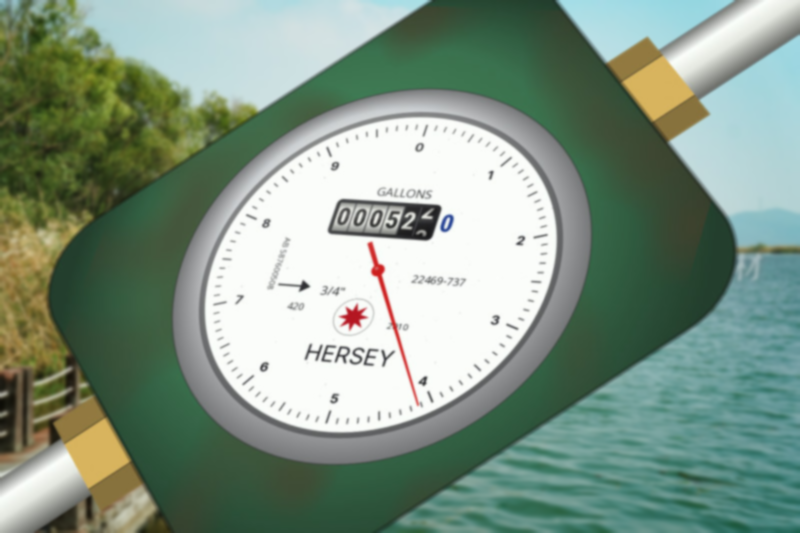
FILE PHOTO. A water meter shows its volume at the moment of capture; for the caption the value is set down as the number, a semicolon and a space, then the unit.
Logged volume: 5224.1; gal
